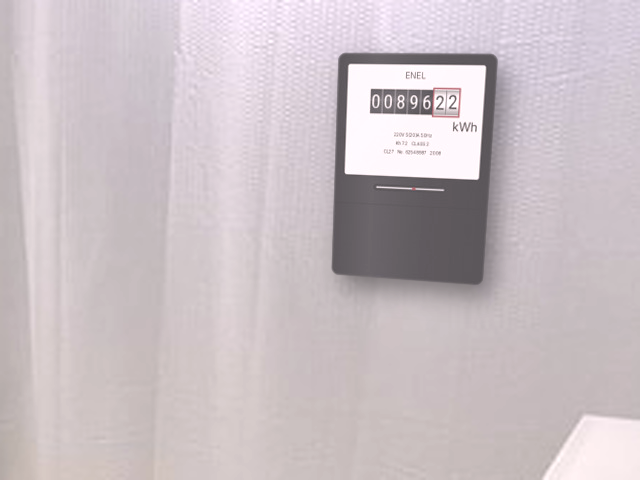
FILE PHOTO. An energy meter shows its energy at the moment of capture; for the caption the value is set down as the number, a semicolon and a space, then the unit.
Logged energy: 896.22; kWh
